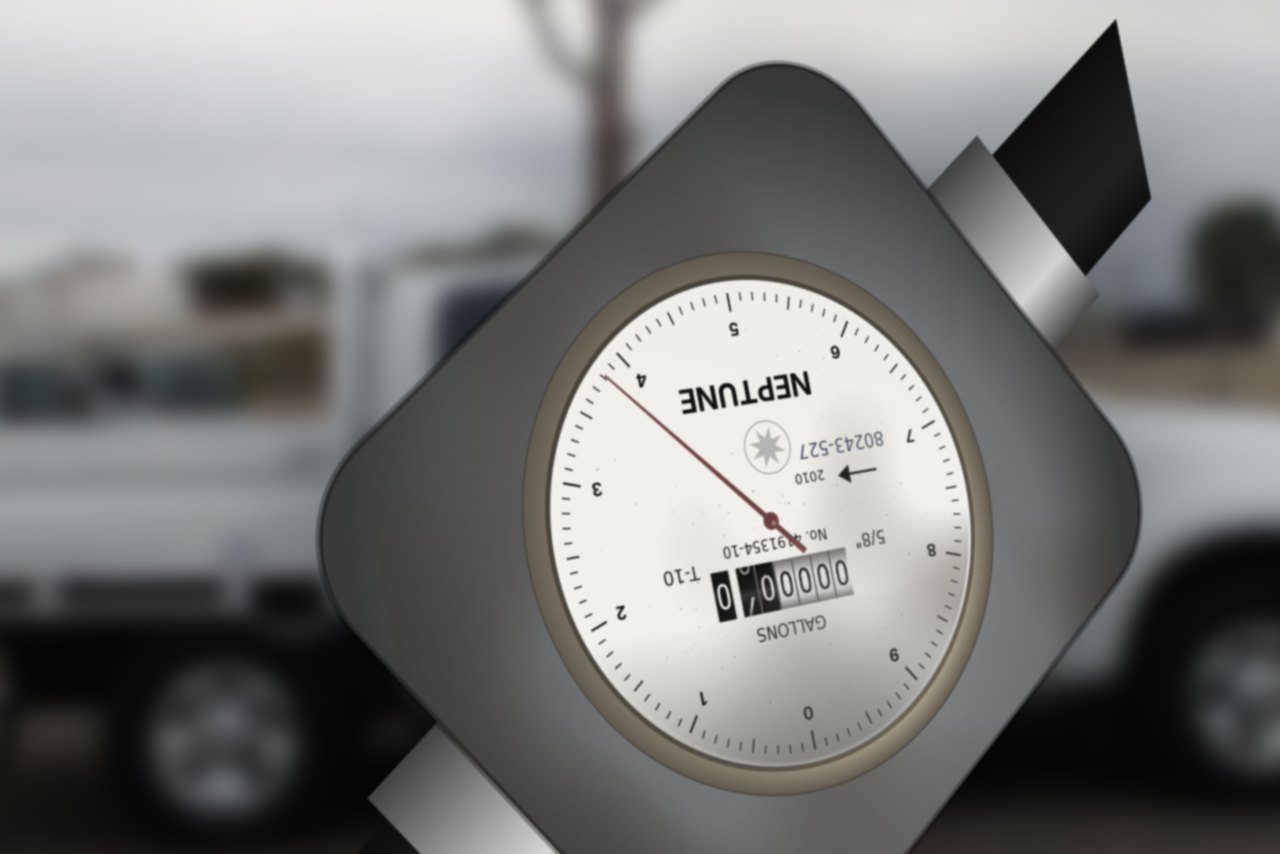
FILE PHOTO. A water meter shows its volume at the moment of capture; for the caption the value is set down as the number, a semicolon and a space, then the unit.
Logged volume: 73.8; gal
